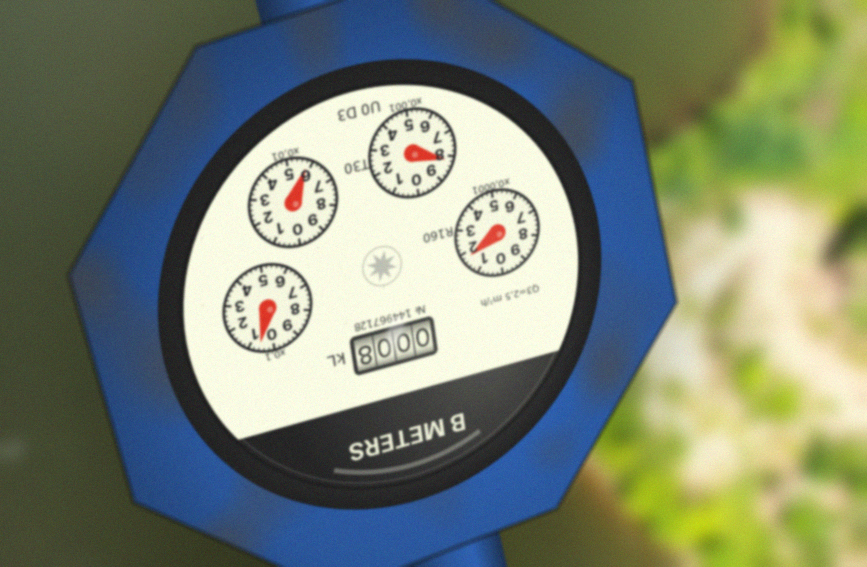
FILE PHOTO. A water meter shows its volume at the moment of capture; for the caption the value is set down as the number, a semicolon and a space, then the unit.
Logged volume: 8.0581; kL
